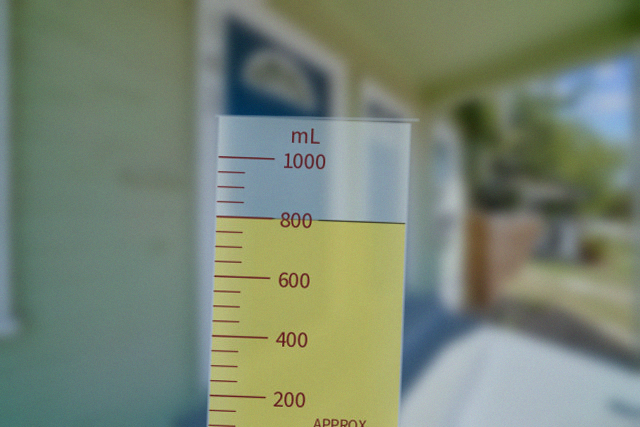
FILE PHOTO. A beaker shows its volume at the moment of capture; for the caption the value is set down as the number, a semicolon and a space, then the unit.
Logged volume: 800; mL
